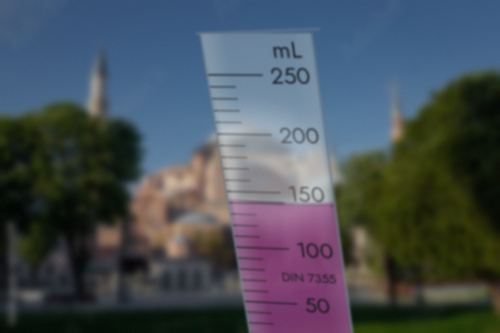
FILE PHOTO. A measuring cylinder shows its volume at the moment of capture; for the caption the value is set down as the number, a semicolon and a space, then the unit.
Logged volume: 140; mL
